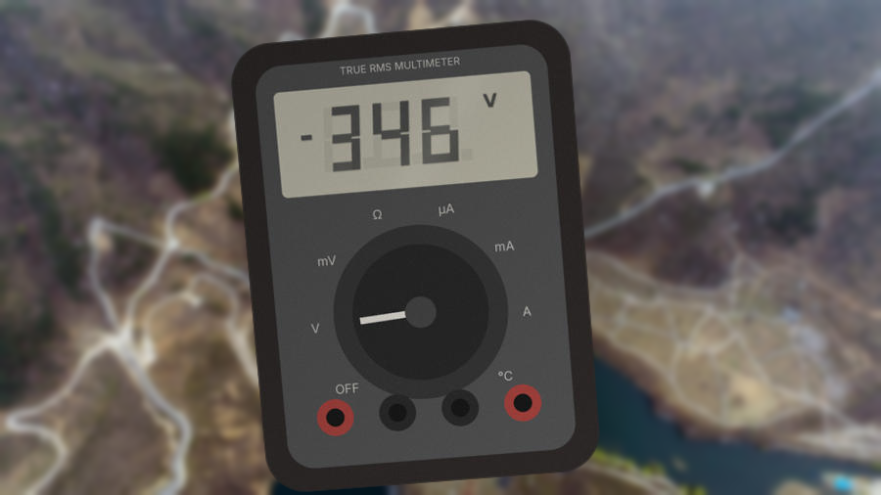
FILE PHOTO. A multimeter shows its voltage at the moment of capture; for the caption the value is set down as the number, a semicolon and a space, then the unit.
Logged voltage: -346; V
